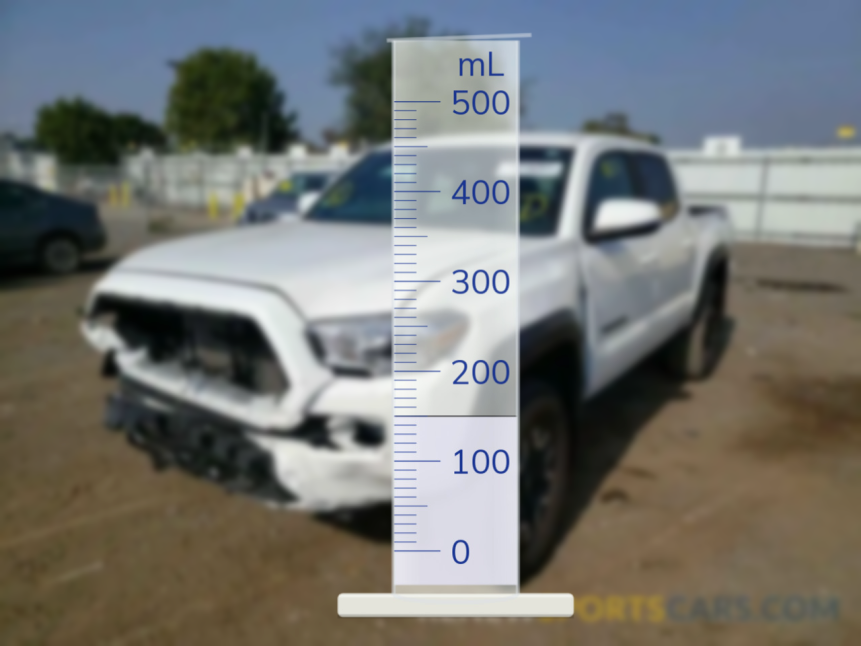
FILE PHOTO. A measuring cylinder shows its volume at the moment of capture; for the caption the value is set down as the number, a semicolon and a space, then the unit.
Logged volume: 150; mL
